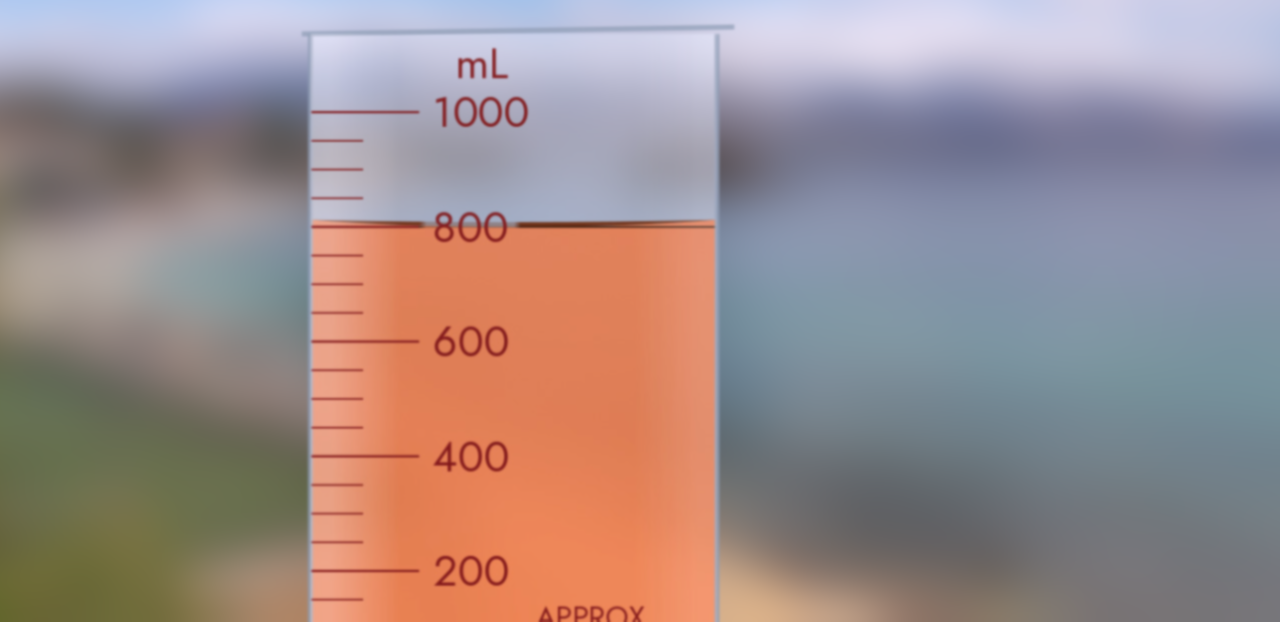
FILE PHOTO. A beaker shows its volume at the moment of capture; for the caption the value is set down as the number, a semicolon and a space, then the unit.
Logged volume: 800; mL
